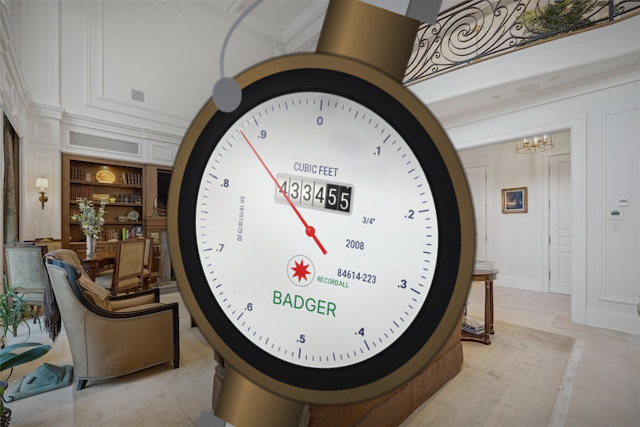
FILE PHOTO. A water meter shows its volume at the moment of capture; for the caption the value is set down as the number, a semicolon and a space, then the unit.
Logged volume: 433454.87; ft³
